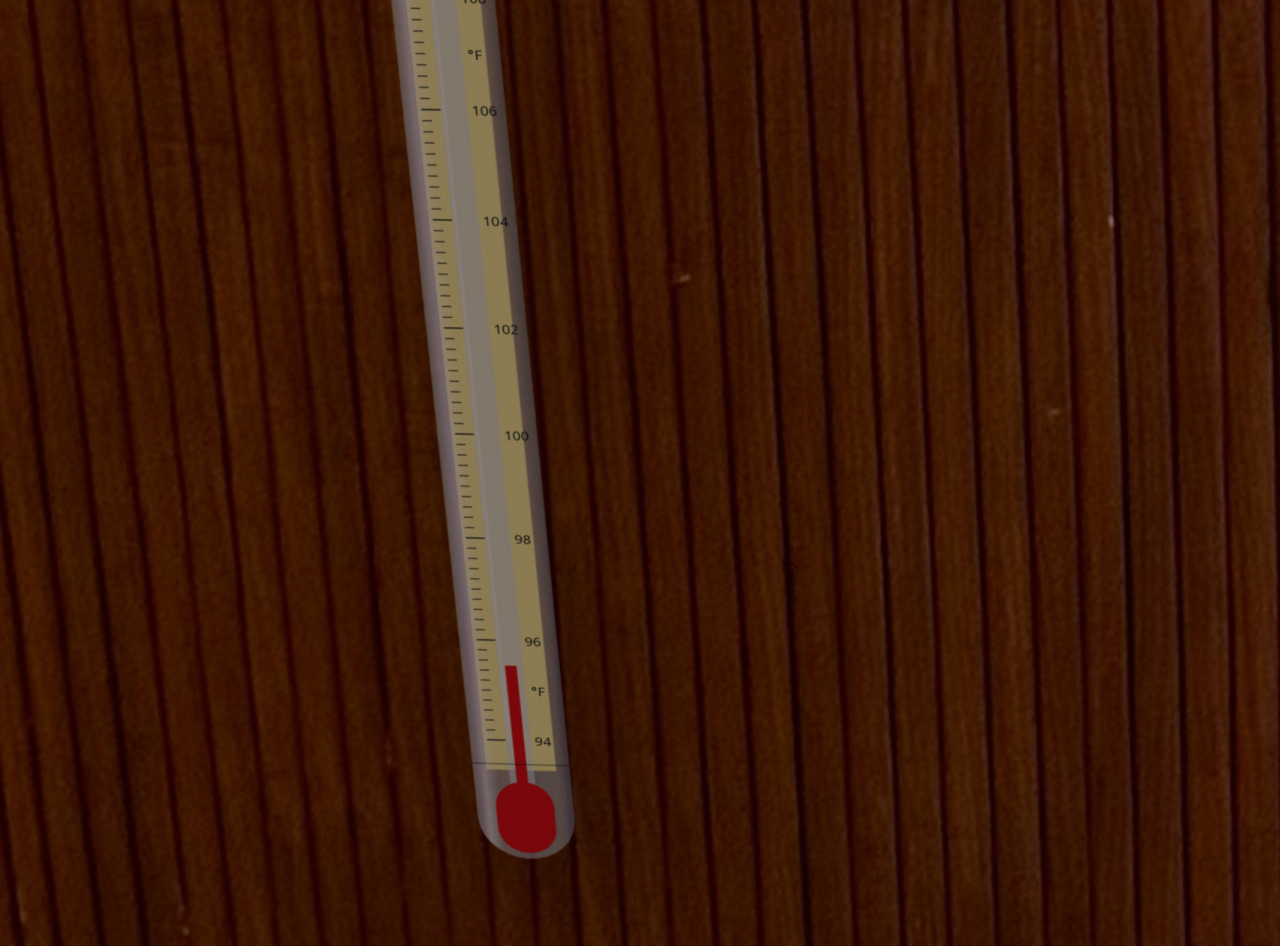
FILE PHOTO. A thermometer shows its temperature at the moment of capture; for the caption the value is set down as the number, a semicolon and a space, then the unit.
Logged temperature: 95.5; °F
